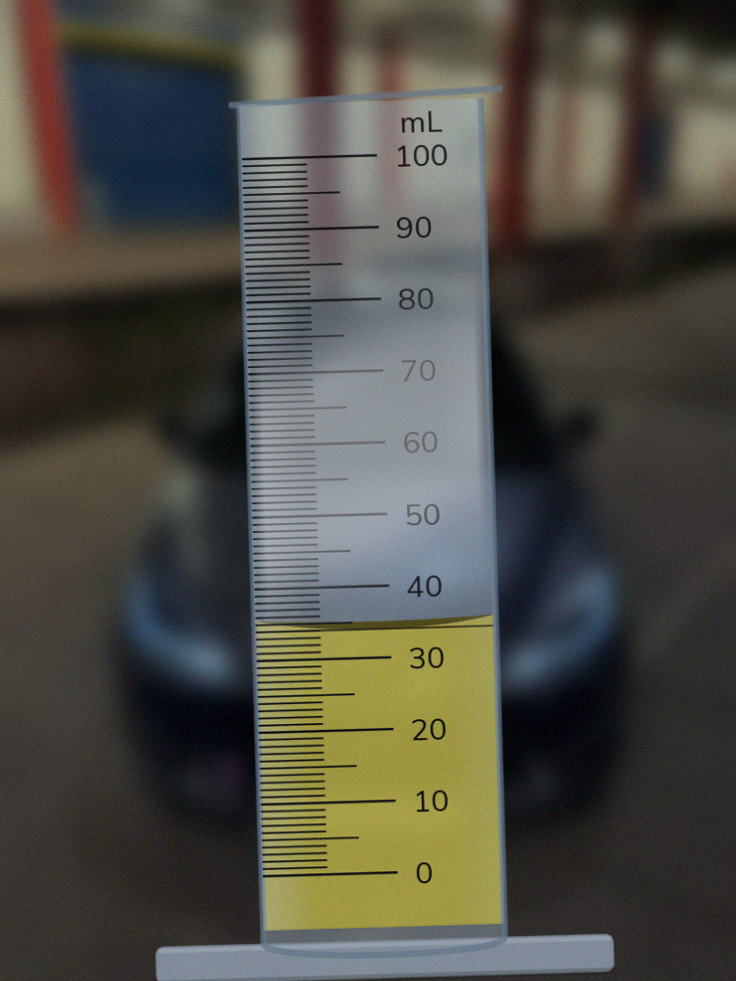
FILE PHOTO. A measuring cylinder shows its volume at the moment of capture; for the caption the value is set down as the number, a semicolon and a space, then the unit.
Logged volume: 34; mL
